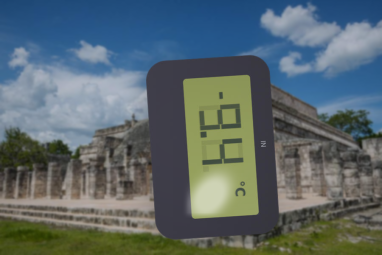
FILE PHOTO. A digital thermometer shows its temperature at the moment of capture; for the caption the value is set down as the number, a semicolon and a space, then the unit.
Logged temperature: -9.4; °C
